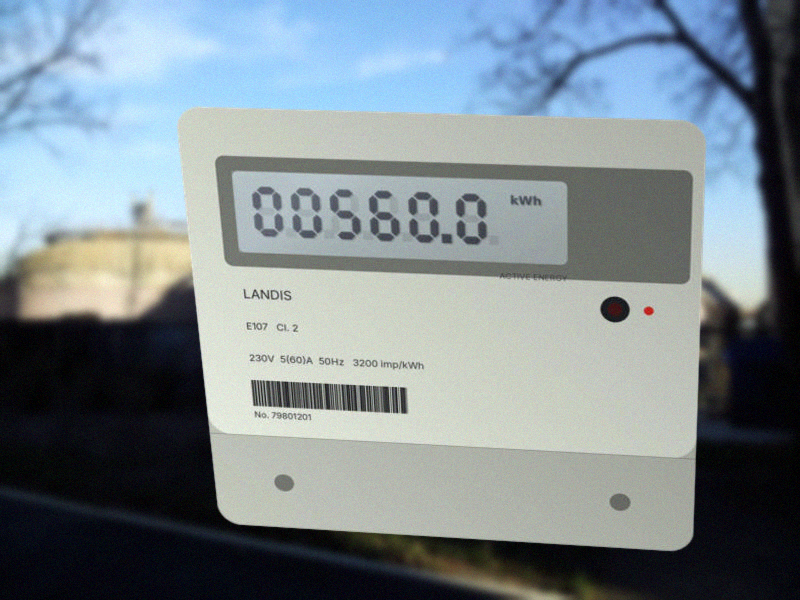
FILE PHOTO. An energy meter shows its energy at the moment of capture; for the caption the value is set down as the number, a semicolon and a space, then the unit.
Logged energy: 560.0; kWh
